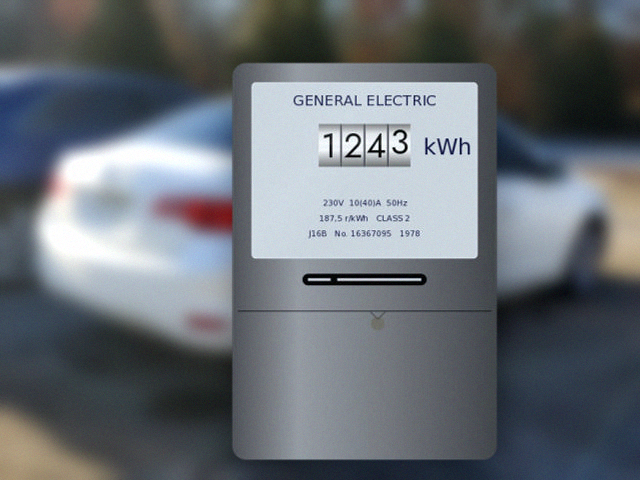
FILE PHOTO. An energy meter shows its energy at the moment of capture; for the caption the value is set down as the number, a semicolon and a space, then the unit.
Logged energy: 1243; kWh
